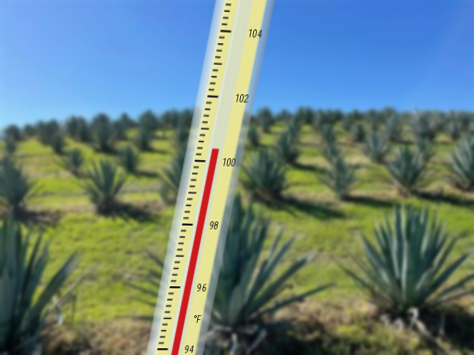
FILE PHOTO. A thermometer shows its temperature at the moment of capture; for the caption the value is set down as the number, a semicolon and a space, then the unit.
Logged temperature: 100.4; °F
